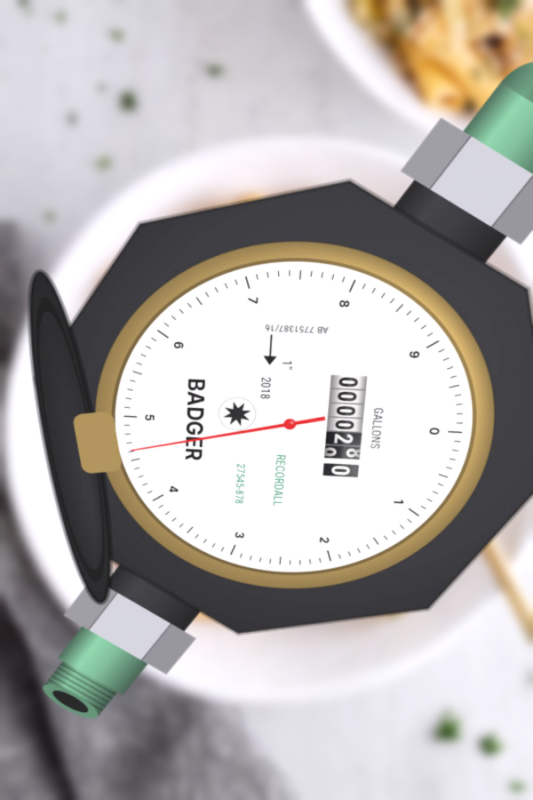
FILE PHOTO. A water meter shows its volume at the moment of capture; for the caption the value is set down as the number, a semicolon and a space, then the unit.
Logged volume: 284.6; gal
